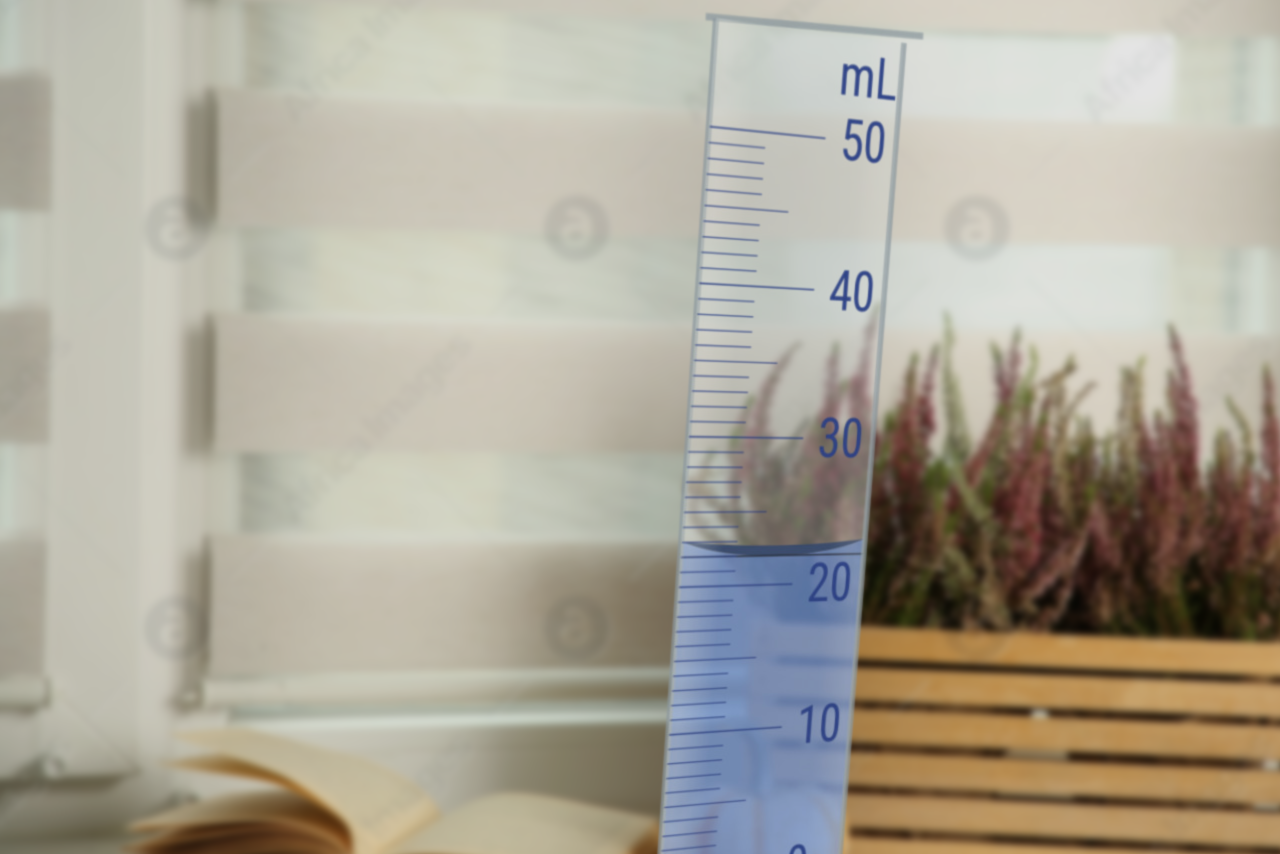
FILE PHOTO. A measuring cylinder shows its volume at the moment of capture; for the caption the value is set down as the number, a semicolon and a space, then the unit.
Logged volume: 22; mL
